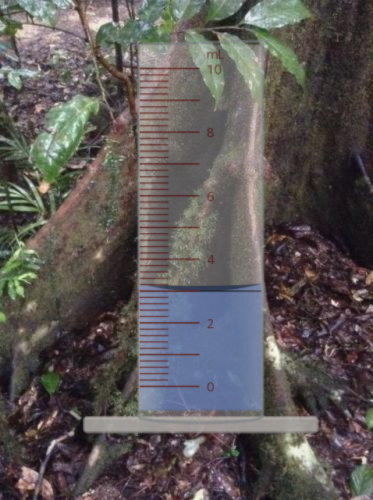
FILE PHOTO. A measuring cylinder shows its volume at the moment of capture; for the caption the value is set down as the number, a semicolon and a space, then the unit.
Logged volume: 3; mL
